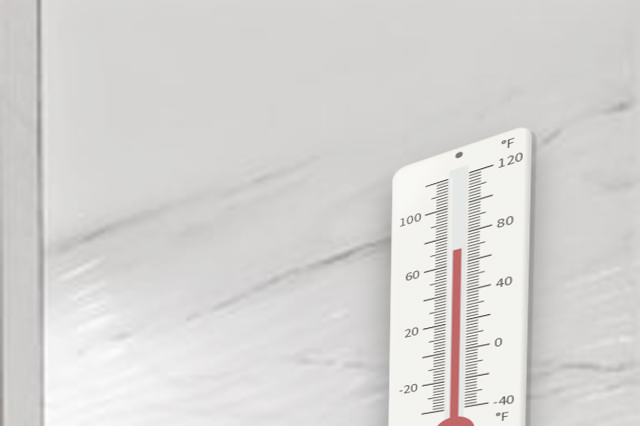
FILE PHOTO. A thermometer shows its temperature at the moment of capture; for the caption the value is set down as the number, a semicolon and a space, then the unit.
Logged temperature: 70; °F
